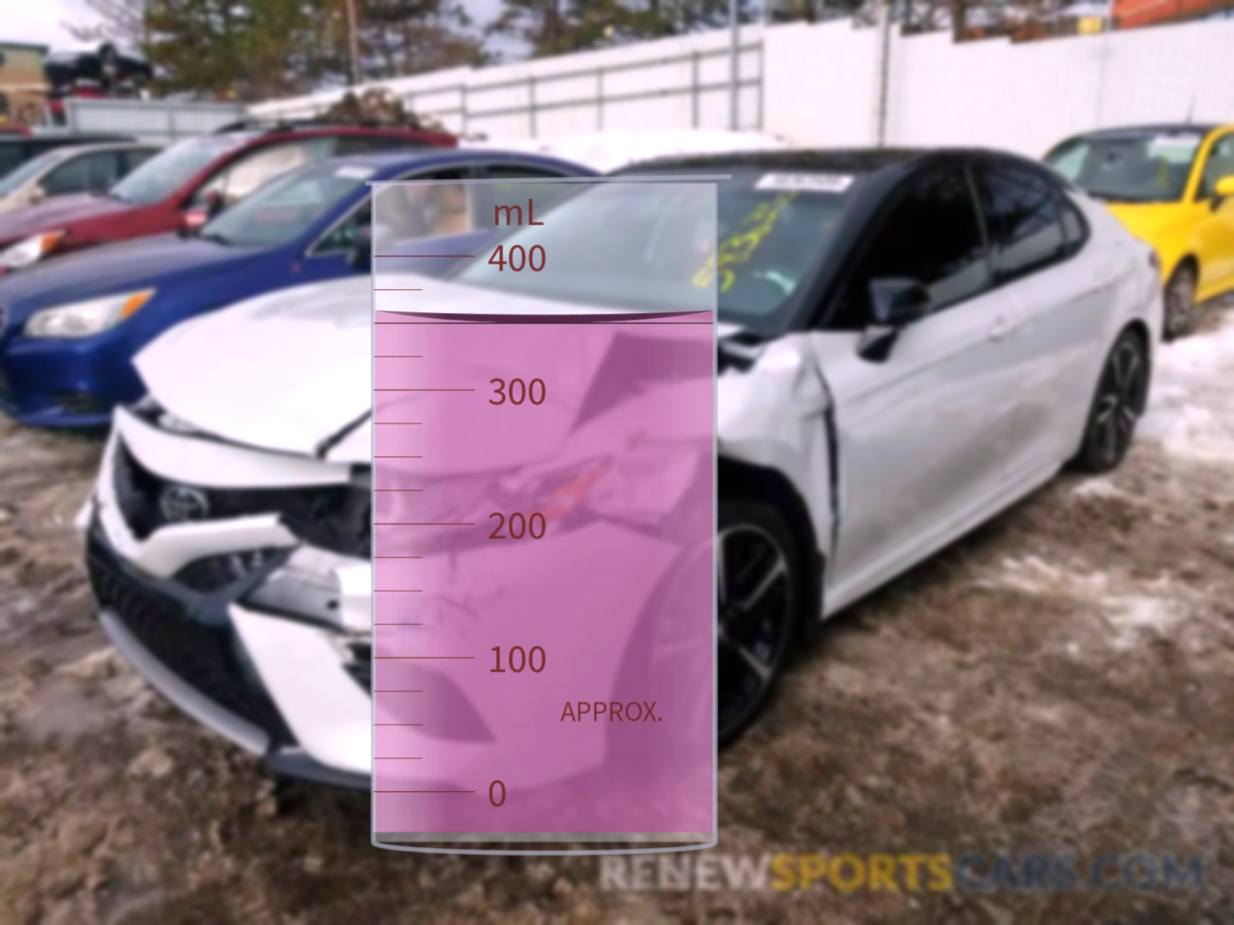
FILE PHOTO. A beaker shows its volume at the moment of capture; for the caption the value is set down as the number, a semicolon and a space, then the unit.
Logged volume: 350; mL
